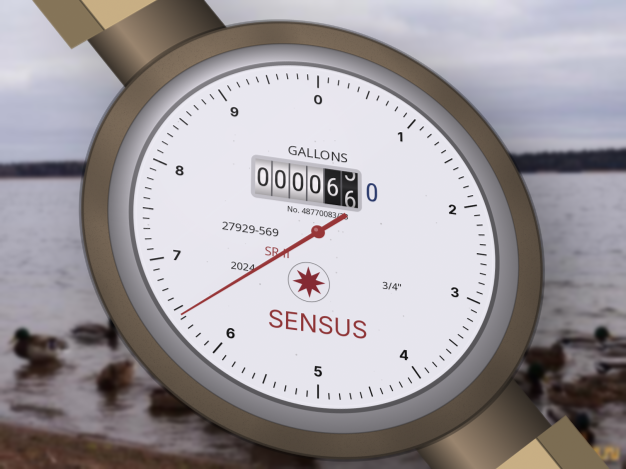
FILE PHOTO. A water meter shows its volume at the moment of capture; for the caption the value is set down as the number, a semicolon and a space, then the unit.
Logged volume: 656.4; gal
